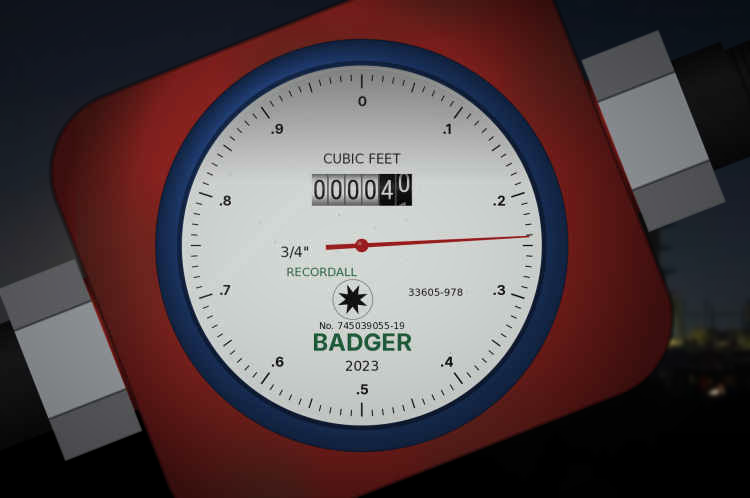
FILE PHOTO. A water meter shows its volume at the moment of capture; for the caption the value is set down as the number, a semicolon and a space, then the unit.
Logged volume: 40.24; ft³
